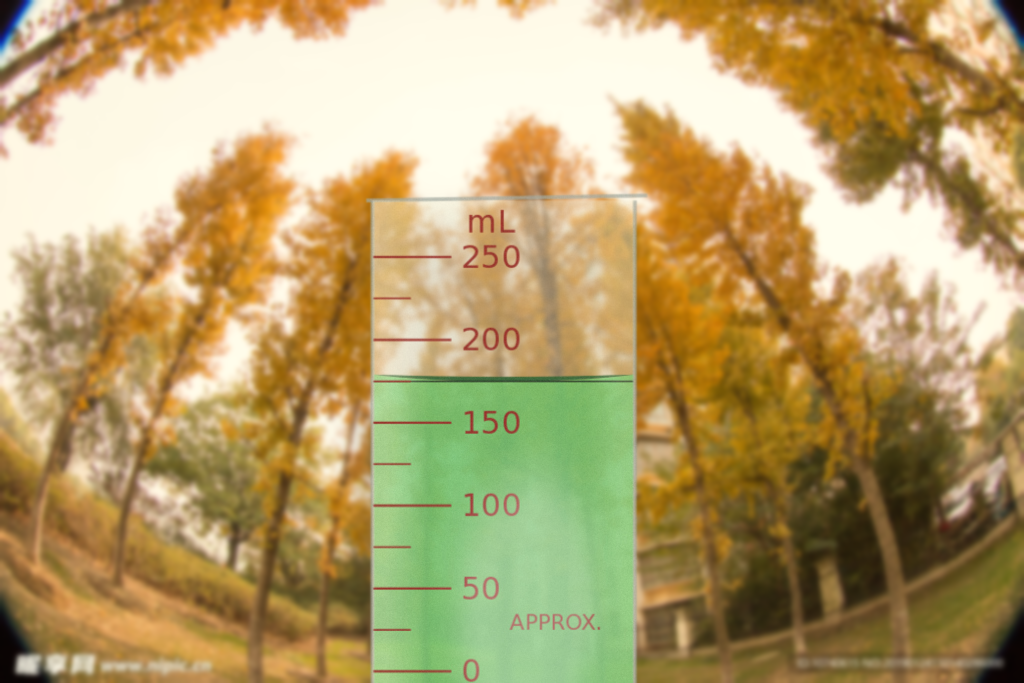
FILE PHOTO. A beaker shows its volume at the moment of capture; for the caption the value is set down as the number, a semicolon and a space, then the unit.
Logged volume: 175; mL
